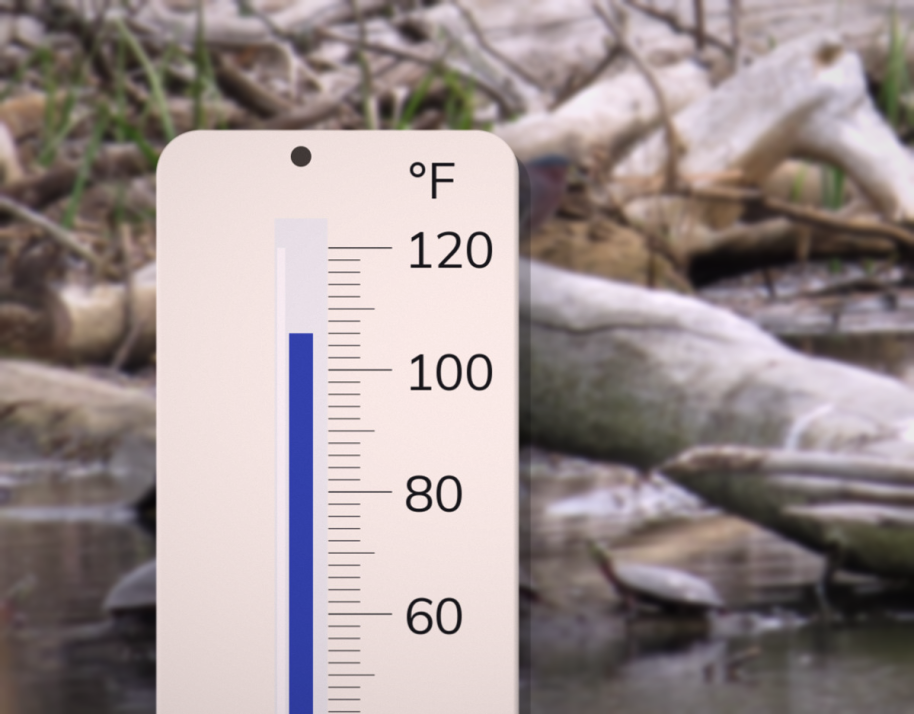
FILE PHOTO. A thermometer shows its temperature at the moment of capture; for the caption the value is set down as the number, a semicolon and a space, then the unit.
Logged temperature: 106; °F
